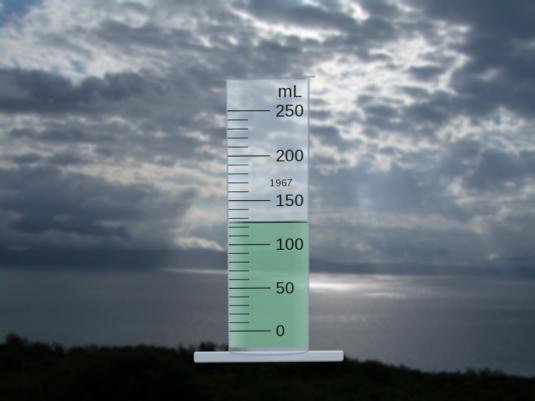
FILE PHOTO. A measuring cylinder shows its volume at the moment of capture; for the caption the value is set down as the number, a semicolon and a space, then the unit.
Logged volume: 125; mL
